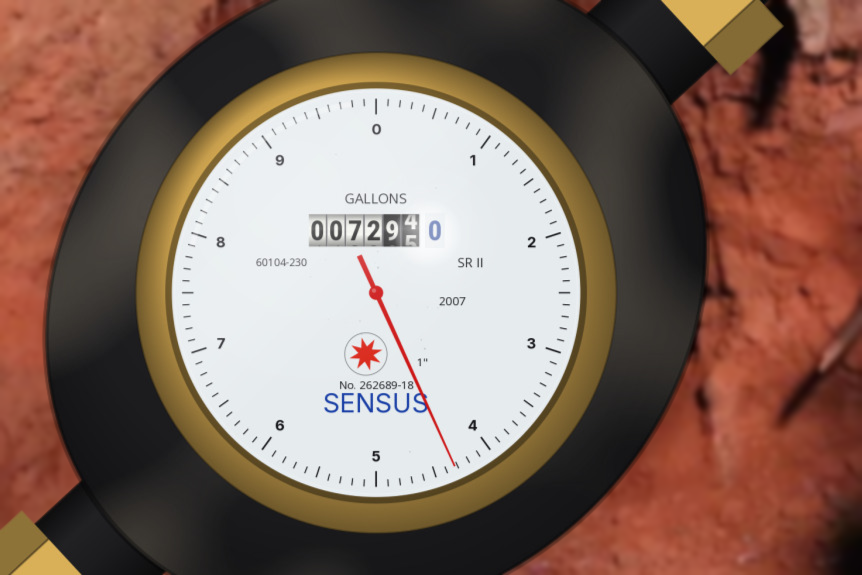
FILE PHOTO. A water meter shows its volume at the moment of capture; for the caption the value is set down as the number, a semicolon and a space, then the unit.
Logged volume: 72944.3; gal
